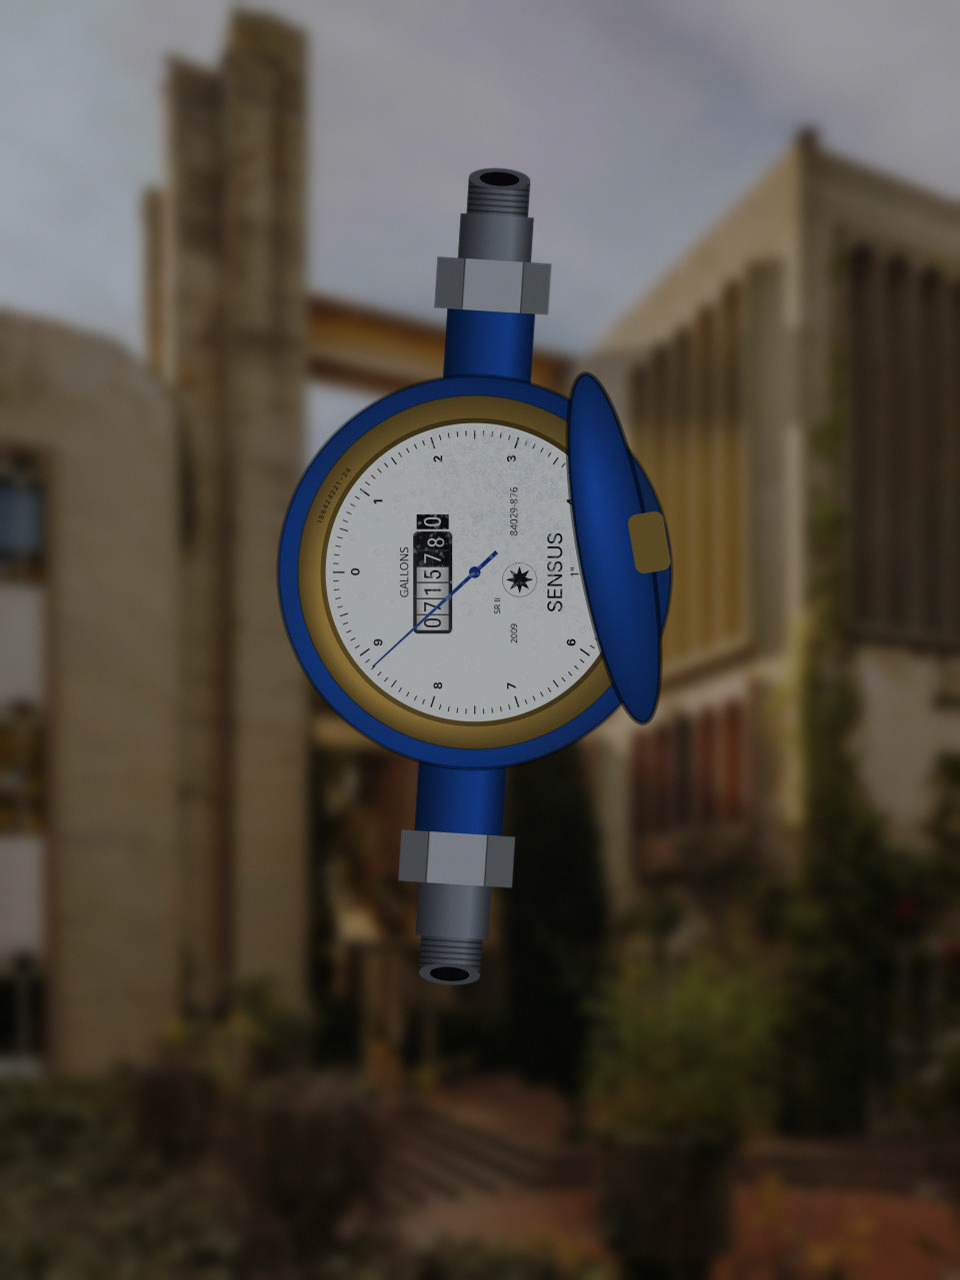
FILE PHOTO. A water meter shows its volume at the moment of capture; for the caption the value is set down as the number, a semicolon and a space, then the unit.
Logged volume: 715778.8; gal
